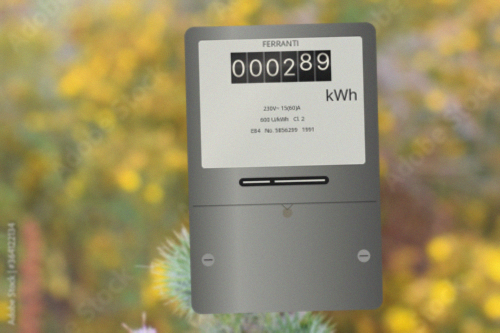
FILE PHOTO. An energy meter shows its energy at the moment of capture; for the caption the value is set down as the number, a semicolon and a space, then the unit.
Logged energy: 289; kWh
